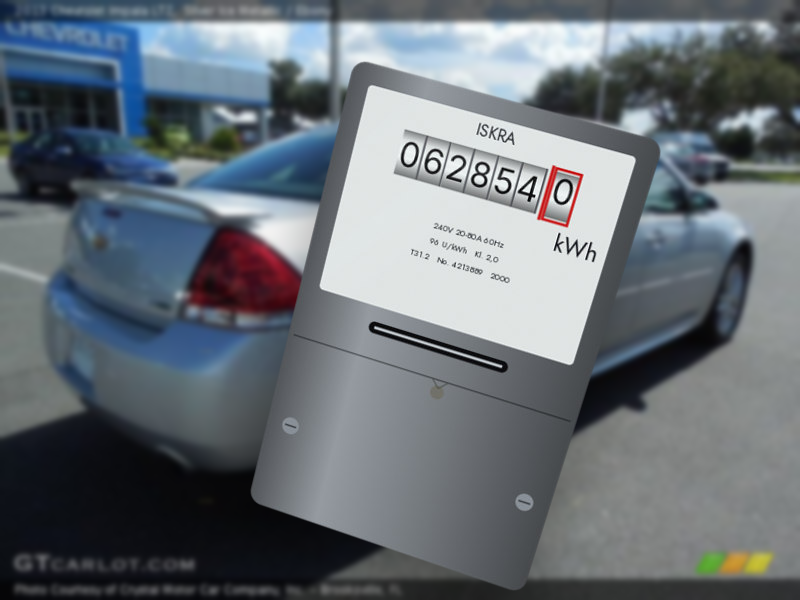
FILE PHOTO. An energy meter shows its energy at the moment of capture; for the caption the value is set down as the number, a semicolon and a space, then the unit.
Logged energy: 62854.0; kWh
